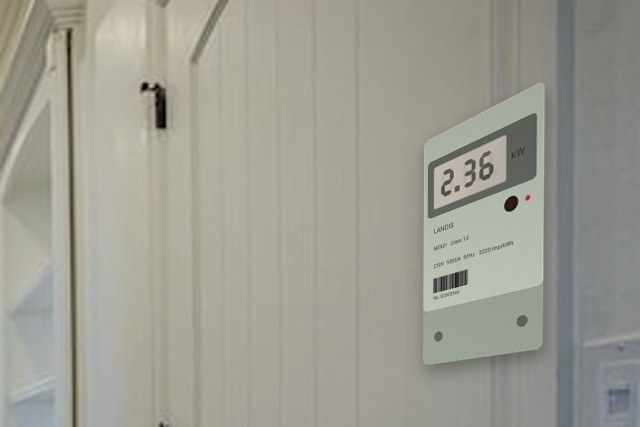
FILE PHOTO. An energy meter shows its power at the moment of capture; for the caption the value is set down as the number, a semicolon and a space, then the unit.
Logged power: 2.36; kW
